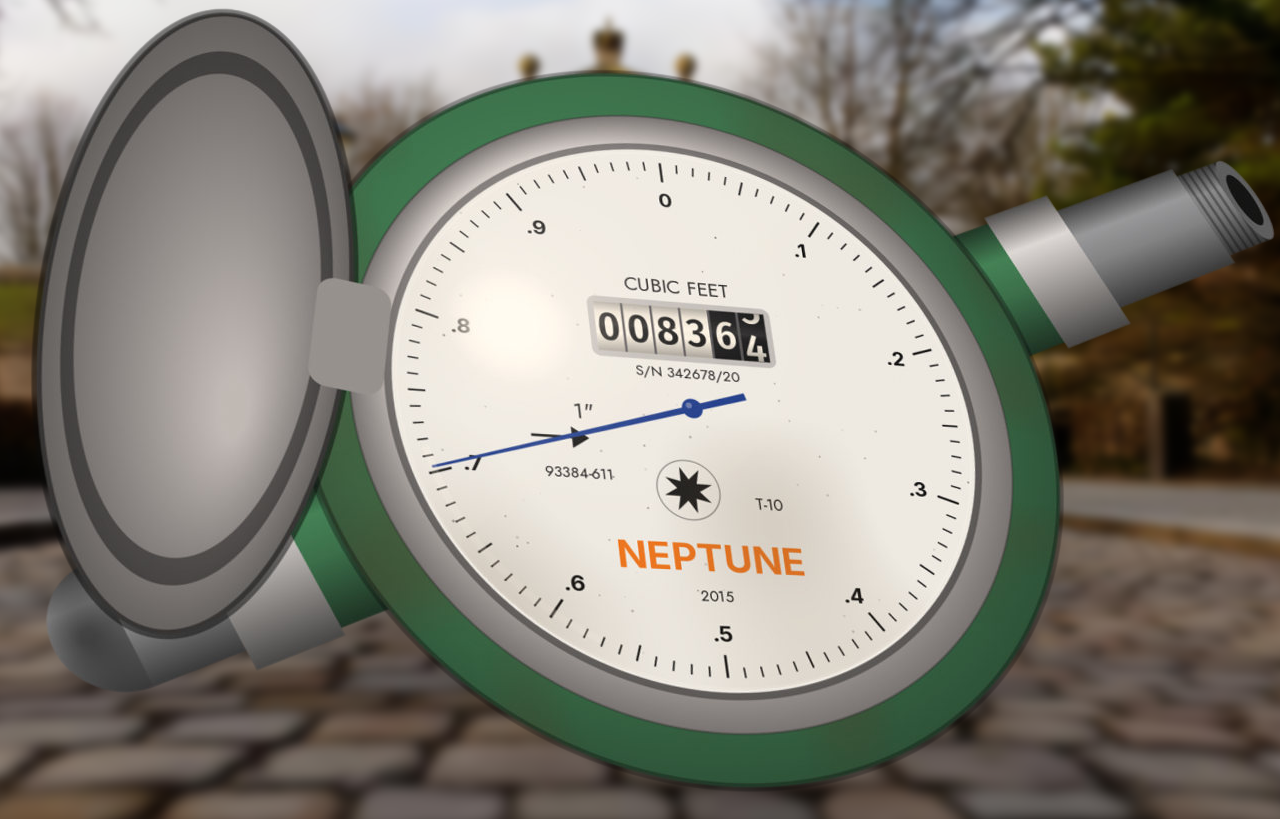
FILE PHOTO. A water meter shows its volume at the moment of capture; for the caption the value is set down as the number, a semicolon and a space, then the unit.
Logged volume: 8363.70; ft³
